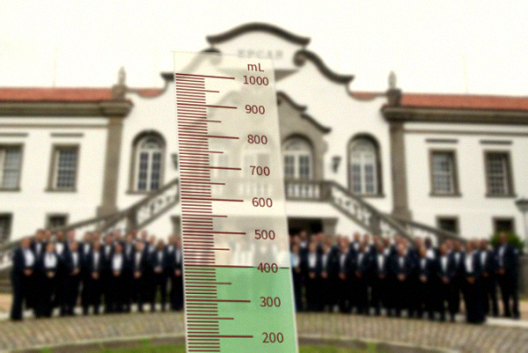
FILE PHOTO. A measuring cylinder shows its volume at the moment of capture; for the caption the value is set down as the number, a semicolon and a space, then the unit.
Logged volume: 400; mL
